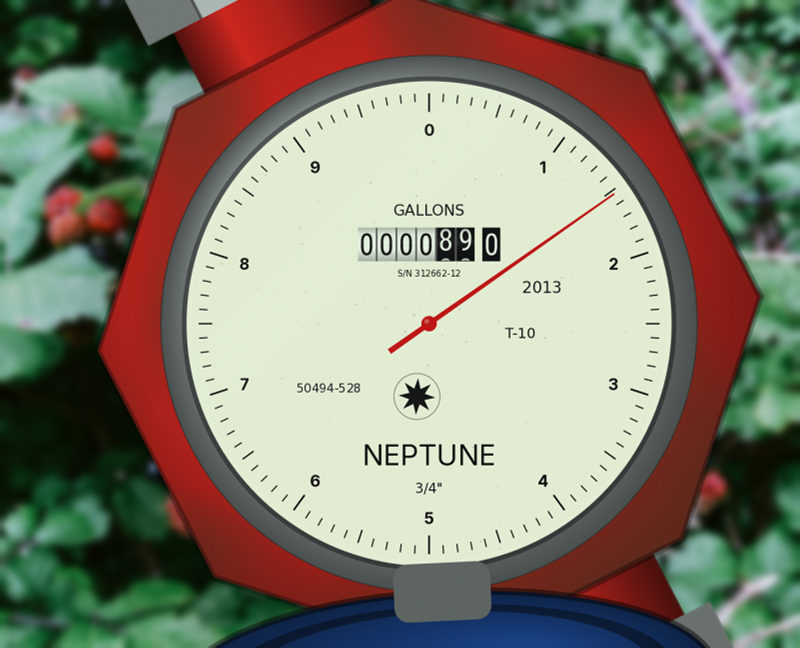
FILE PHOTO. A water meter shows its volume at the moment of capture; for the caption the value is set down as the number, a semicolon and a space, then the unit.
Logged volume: 891.5; gal
